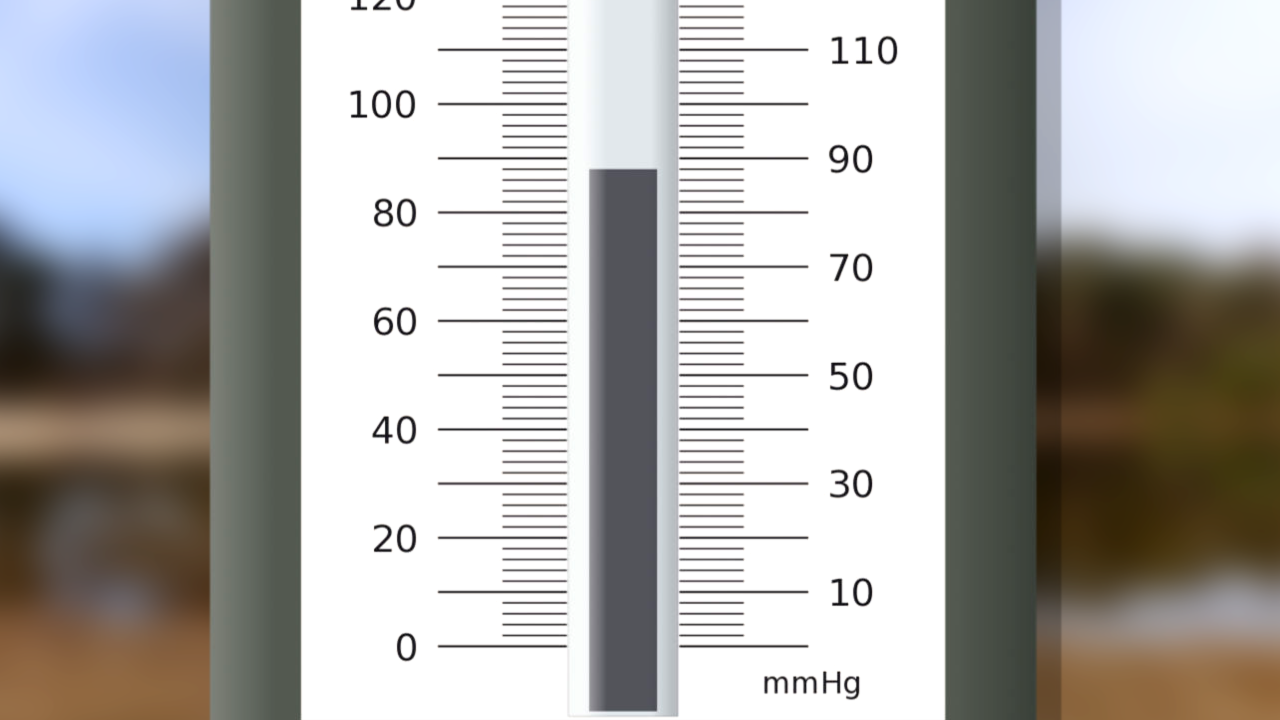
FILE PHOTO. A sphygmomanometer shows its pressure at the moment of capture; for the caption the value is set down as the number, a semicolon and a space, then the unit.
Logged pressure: 88; mmHg
